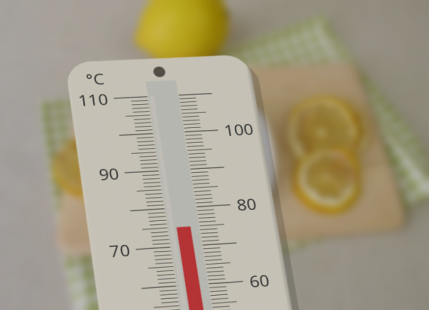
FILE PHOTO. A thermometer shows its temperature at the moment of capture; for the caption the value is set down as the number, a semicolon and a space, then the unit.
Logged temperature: 75; °C
